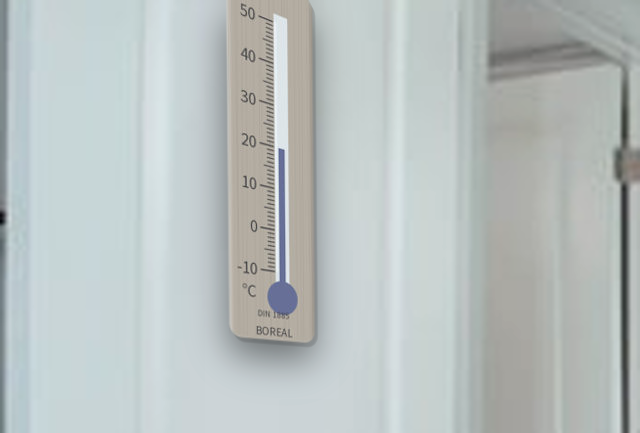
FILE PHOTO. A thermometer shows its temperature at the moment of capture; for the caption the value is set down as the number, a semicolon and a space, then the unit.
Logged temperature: 20; °C
